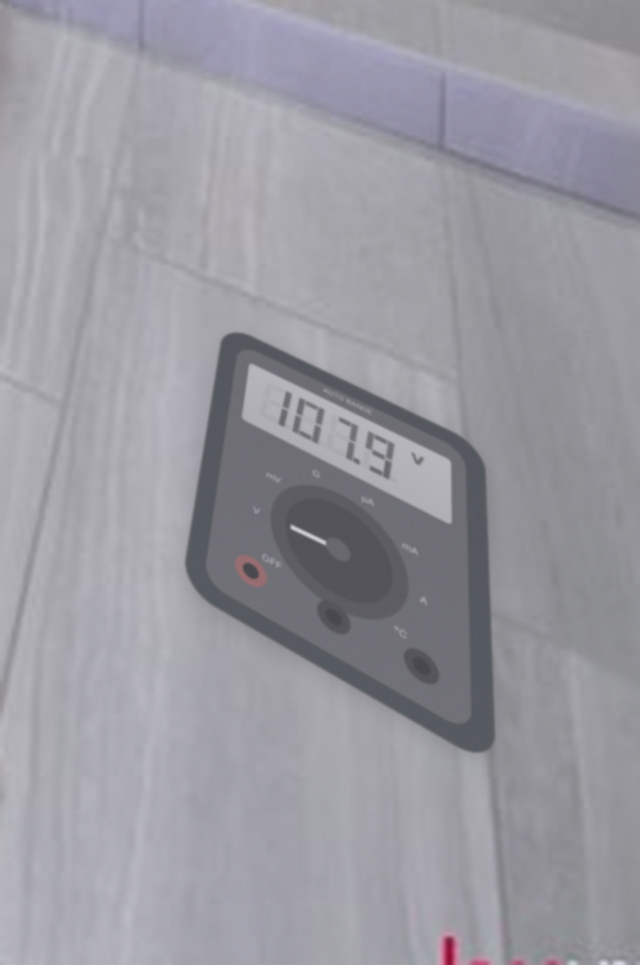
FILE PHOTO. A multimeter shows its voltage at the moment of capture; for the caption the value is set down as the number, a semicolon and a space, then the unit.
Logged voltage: 107.9; V
